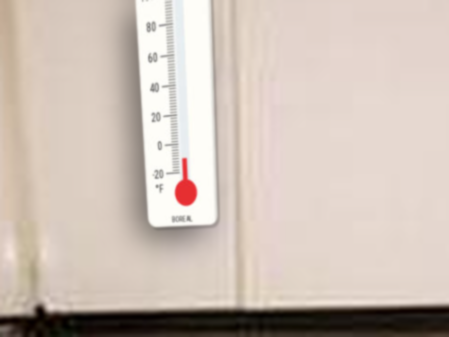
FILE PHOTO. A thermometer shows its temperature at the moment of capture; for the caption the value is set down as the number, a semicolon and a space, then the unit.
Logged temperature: -10; °F
